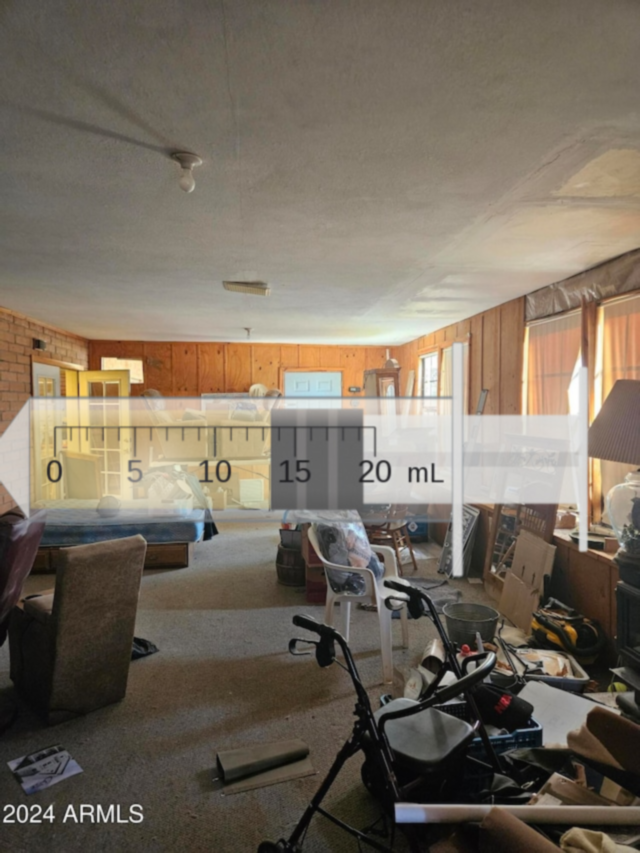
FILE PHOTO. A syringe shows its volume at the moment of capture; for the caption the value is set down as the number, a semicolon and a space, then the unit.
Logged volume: 13.5; mL
